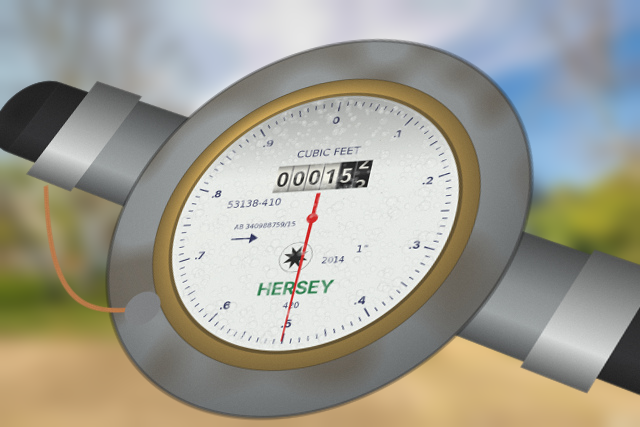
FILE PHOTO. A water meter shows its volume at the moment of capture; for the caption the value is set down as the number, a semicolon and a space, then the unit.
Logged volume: 152.50; ft³
